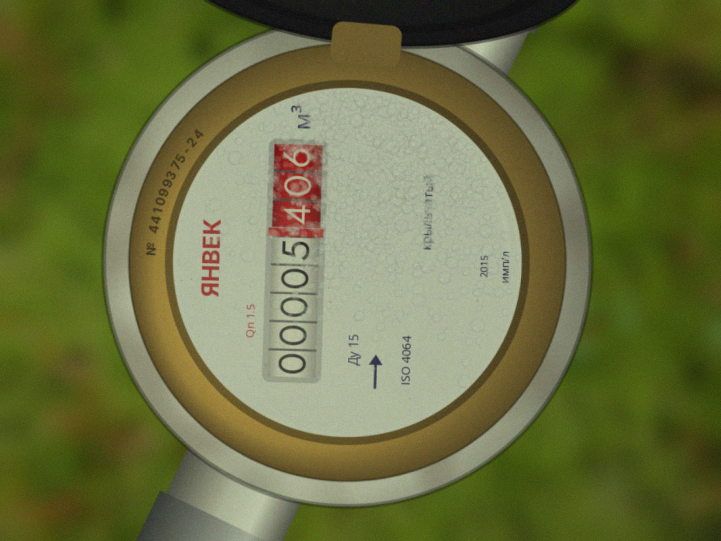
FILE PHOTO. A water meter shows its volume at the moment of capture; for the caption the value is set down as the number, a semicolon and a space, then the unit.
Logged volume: 5.406; m³
